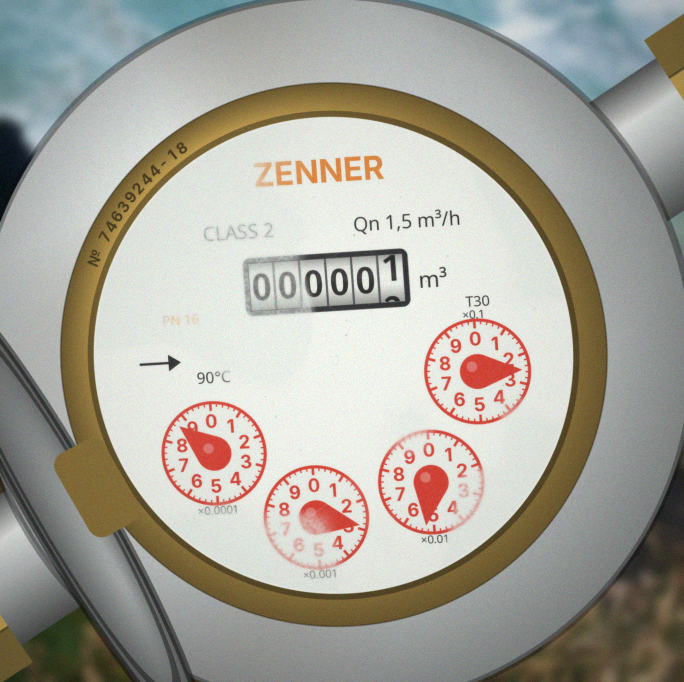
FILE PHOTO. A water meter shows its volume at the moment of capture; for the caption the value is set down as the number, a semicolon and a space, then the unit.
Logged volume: 1.2528; m³
